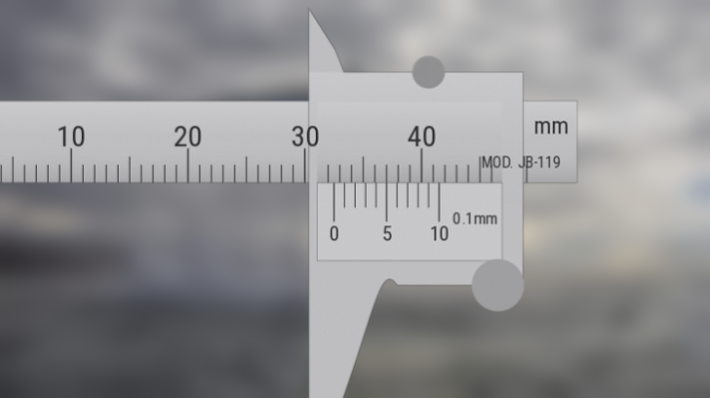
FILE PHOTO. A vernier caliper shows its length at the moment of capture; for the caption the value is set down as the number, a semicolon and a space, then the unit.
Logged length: 32.5; mm
